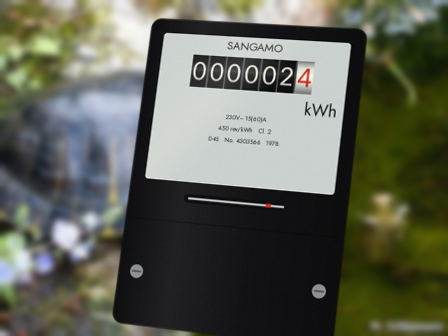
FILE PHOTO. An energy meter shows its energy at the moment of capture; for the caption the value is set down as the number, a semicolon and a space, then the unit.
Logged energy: 2.4; kWh
